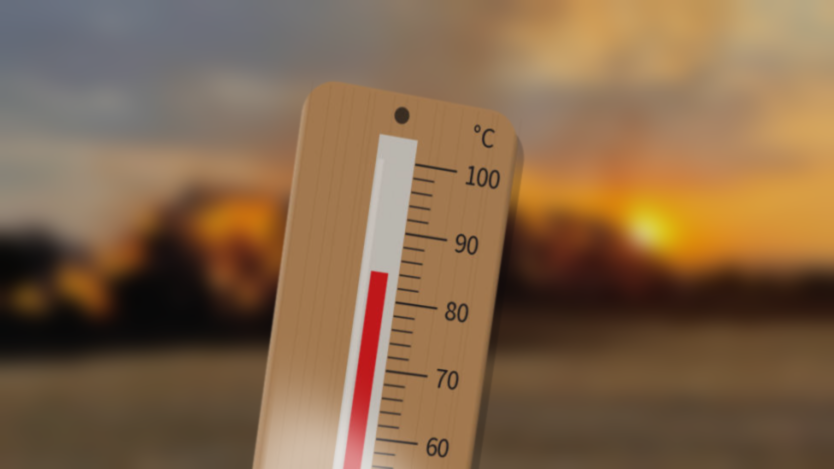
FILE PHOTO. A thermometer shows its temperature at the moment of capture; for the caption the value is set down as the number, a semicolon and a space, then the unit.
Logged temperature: 84; °C
